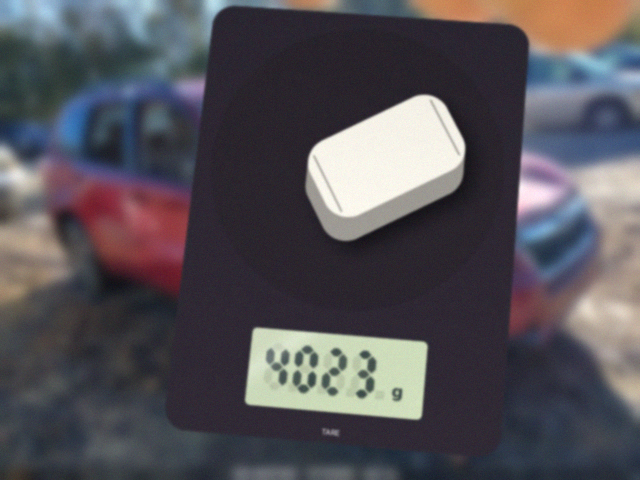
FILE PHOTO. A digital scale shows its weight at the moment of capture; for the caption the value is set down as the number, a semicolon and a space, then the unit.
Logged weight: 4023; g
